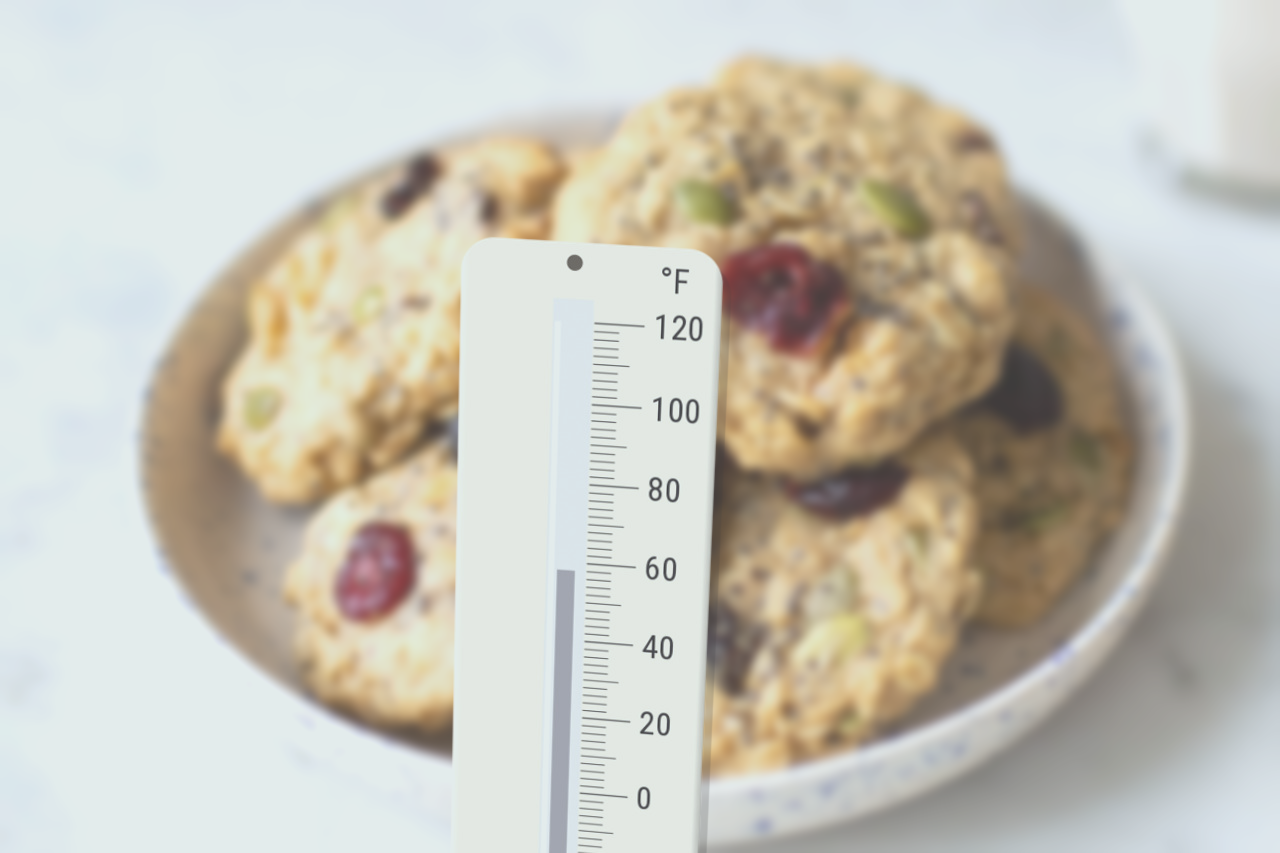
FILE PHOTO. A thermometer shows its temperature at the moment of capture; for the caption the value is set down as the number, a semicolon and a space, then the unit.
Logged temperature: 58; °F
